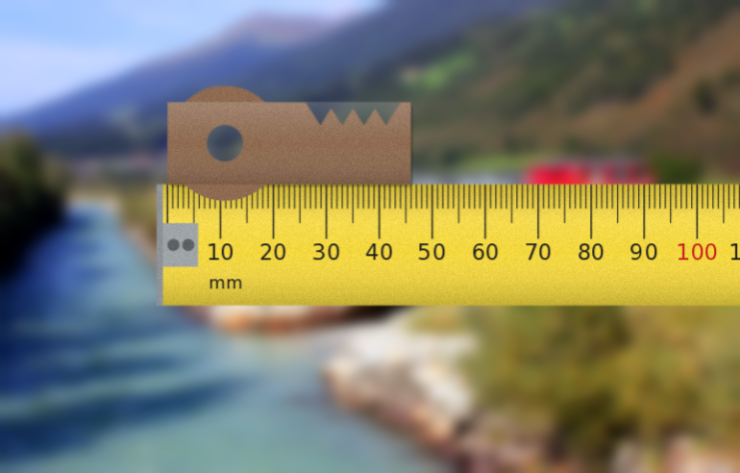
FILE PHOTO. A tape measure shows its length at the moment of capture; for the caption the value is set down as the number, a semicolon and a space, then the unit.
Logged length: 46; mm
